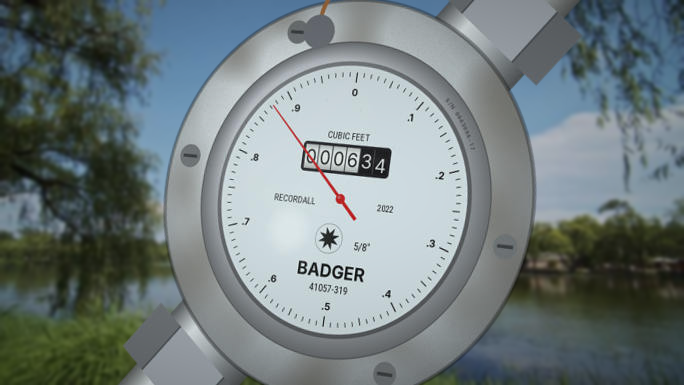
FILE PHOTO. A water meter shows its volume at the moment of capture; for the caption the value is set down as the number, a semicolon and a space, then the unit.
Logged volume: 633.87; ft³
